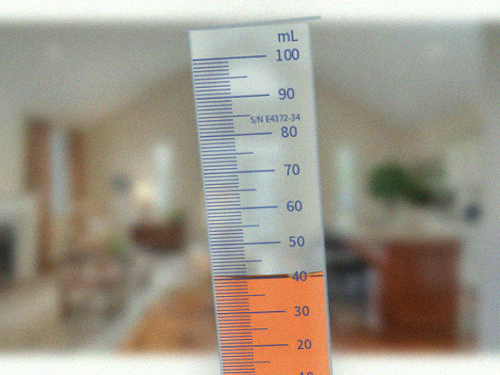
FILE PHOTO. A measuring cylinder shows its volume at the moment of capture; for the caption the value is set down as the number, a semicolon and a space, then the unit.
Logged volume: 40; mL
